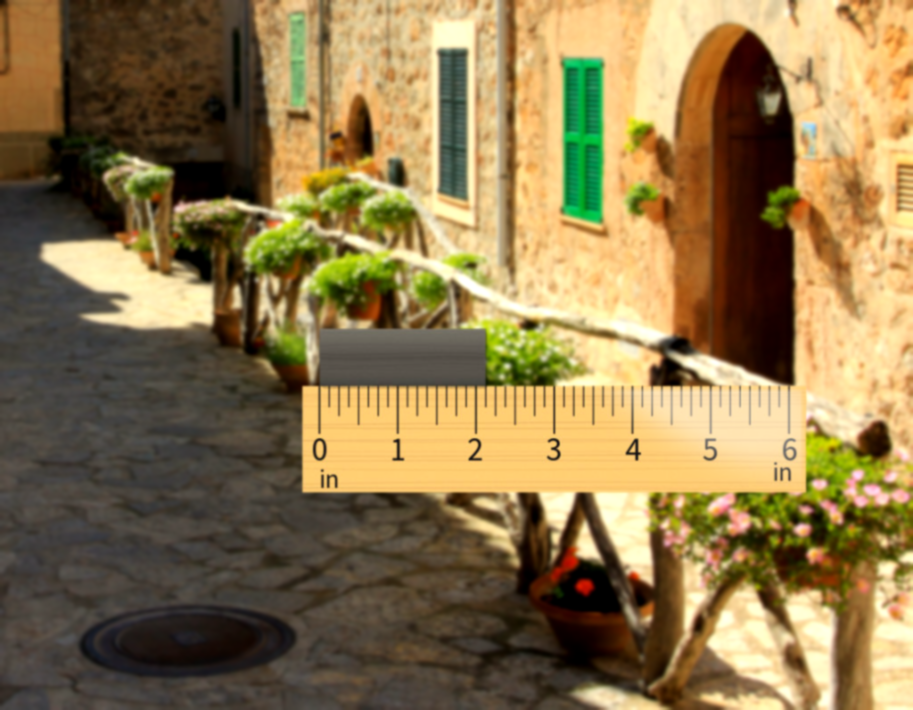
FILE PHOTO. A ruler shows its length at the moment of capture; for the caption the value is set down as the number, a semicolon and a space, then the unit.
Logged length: 2.125; in
